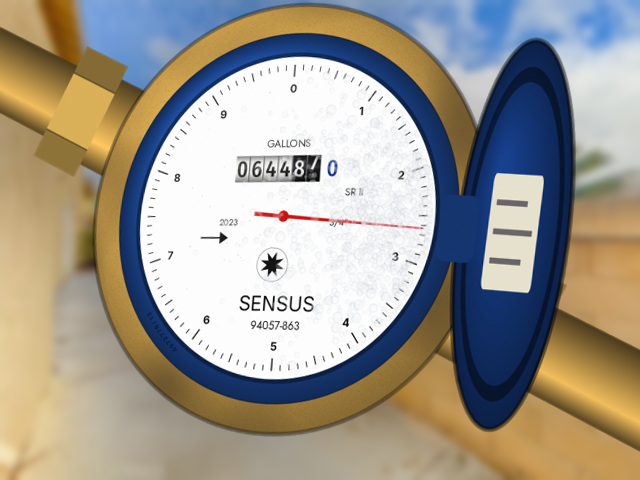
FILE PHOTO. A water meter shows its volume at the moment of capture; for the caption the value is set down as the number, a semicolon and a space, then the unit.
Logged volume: 644872.6; gal
